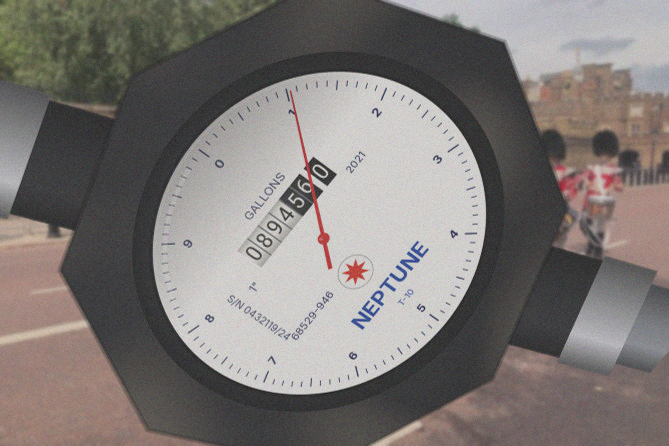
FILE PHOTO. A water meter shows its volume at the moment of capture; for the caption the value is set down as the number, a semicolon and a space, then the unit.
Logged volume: 894561.0; gal
